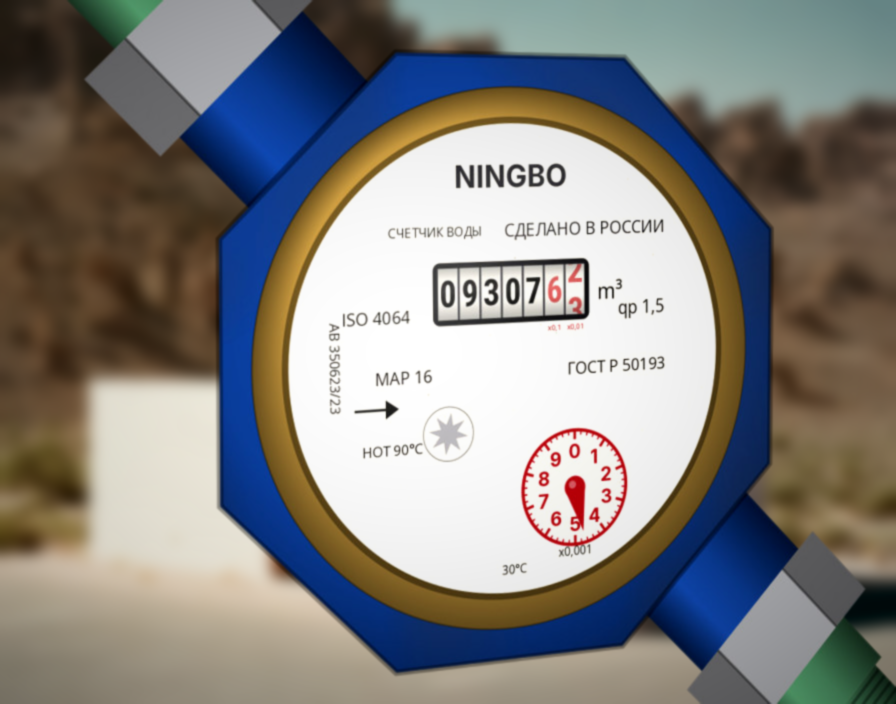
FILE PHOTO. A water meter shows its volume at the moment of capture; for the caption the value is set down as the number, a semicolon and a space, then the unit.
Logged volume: 9307.624; m³
